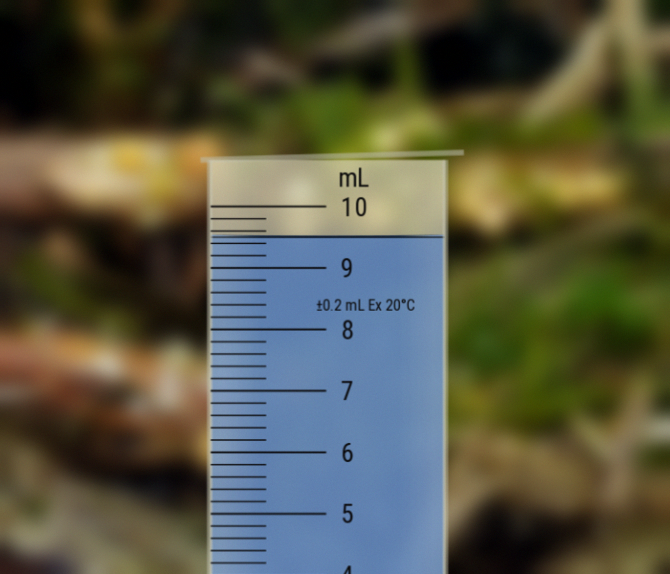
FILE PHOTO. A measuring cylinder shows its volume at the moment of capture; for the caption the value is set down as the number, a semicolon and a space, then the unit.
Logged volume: 9.5; mL
